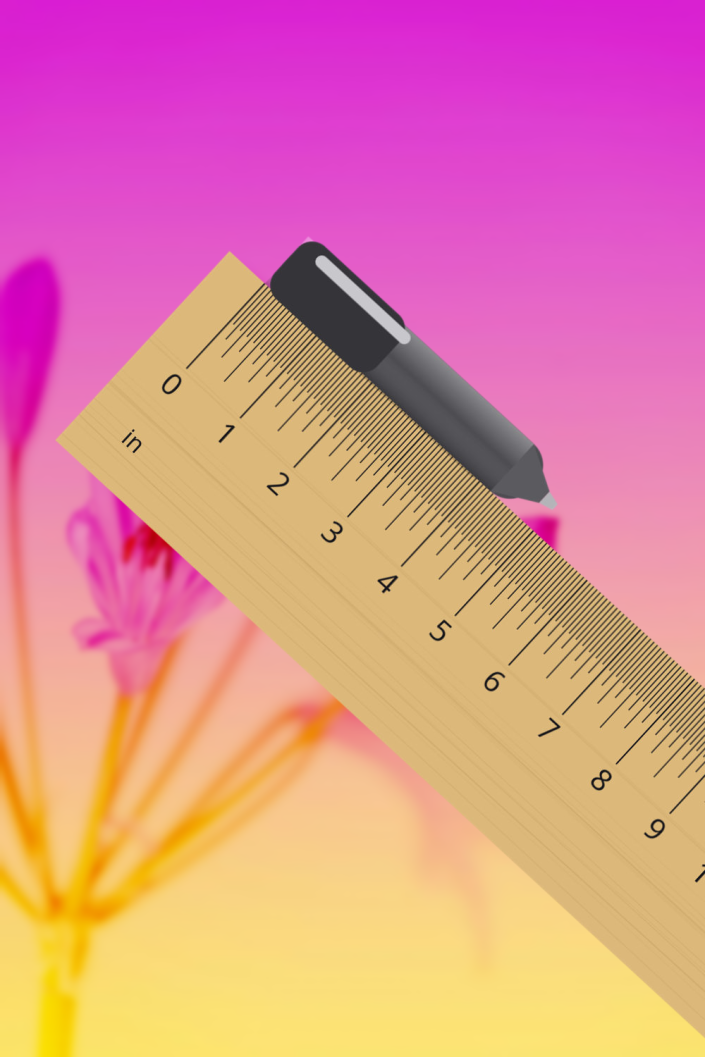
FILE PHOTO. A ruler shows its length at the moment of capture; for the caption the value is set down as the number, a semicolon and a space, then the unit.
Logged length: 5; in
